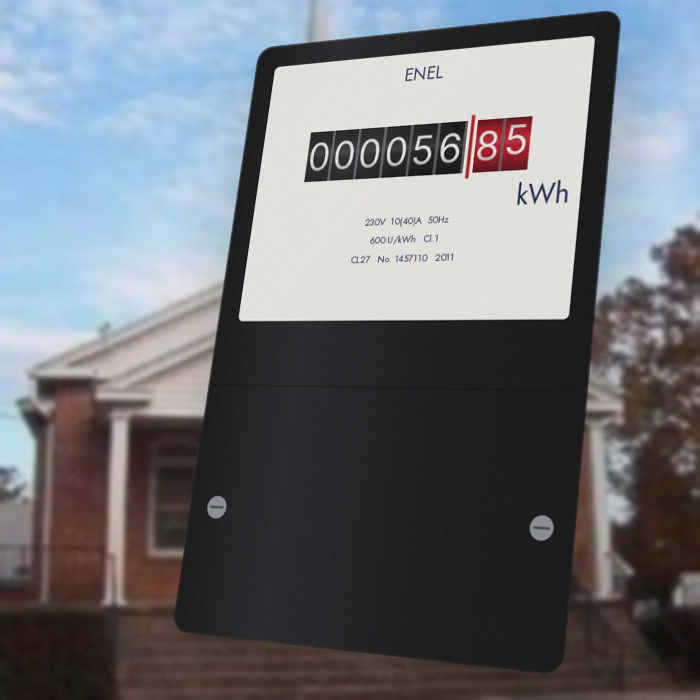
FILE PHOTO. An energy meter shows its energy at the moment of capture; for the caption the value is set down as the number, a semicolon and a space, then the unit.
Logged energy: 56.85; kWh
